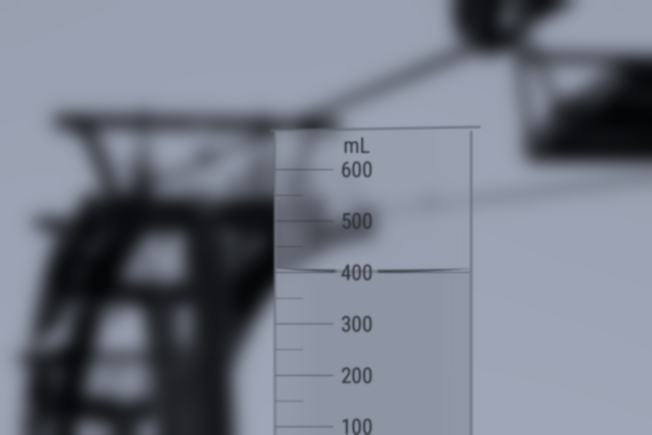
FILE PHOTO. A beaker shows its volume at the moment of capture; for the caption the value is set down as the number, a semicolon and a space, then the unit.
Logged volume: 400; mL
